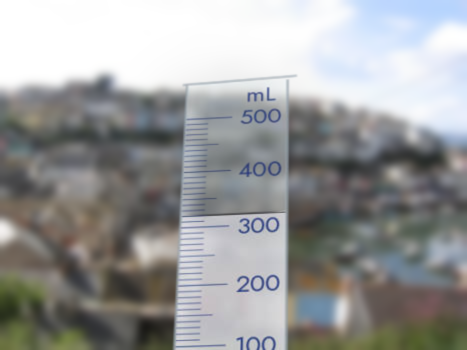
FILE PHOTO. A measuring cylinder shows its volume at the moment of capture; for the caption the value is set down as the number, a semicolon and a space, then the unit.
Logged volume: 320; mL
